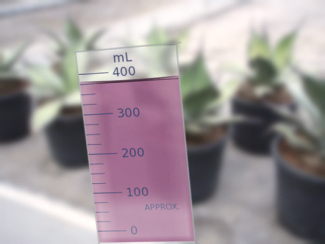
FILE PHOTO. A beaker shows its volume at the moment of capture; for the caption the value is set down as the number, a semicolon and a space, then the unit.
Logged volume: 375; mL
